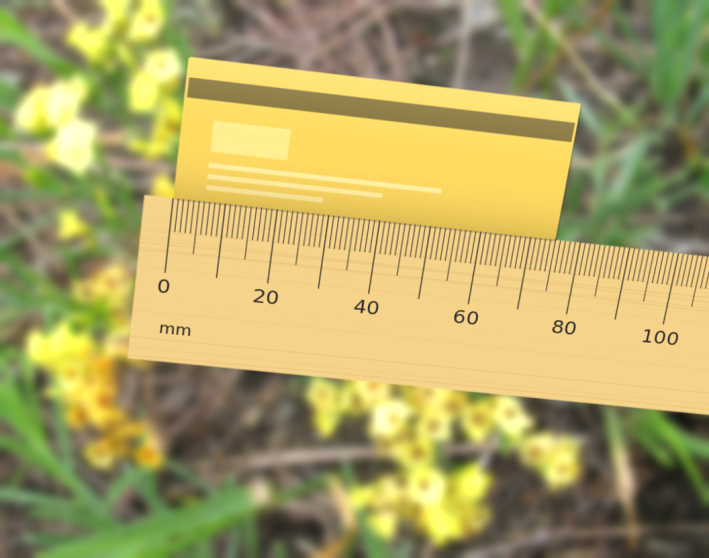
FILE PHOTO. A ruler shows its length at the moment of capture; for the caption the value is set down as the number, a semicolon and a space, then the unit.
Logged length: 75; mm
